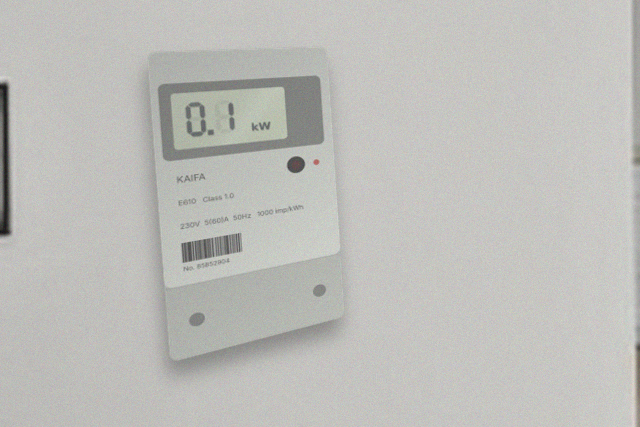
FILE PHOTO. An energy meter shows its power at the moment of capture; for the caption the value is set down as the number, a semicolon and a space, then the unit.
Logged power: 0.1; kW
